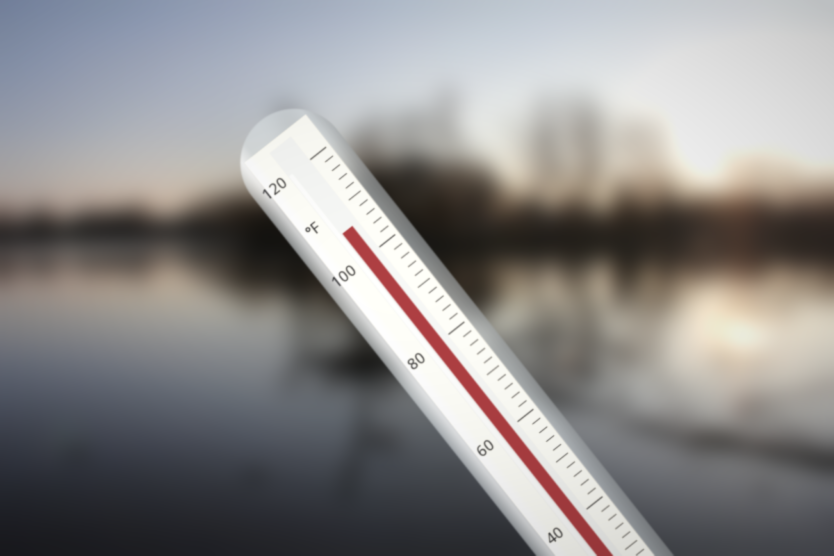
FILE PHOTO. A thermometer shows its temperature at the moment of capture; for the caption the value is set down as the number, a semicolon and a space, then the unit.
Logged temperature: 106; °F
